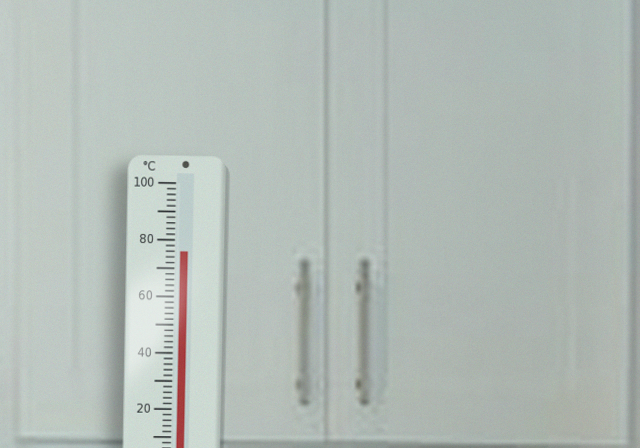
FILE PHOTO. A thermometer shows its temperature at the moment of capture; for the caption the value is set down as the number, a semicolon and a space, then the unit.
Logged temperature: 76; °C
